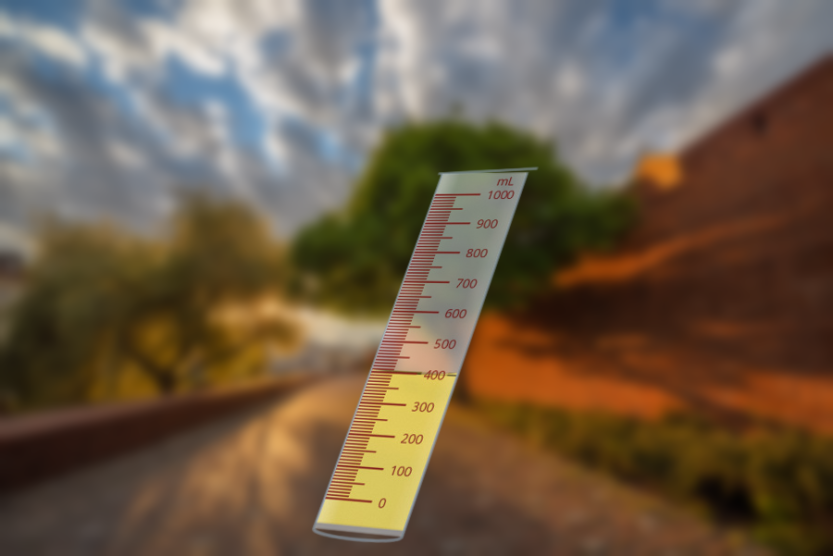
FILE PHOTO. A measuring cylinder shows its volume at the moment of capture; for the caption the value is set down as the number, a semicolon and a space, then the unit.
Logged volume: 400; mL
